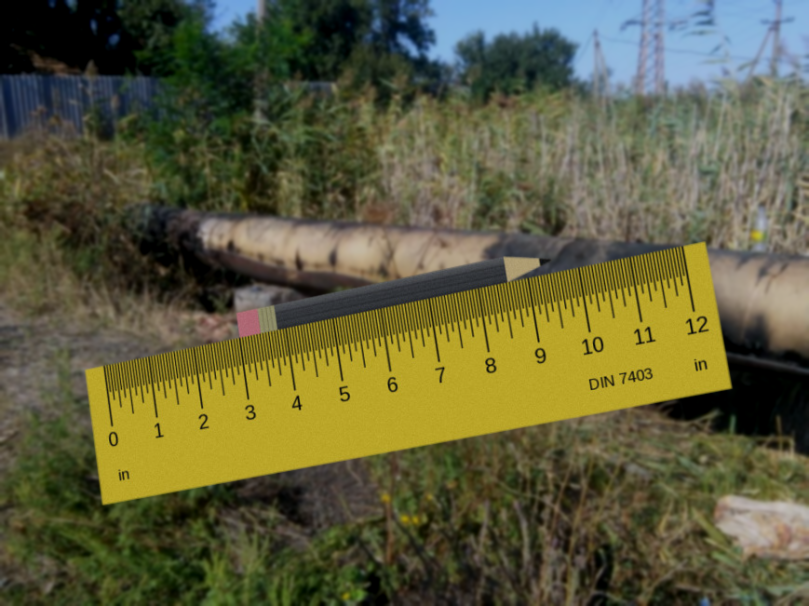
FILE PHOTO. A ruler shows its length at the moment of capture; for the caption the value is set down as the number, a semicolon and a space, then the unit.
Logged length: 6.5; in
